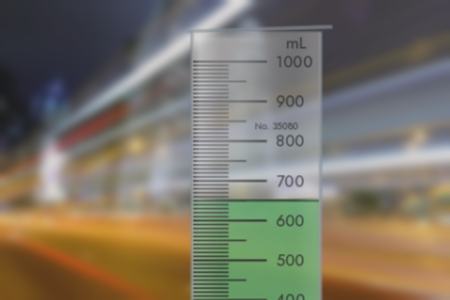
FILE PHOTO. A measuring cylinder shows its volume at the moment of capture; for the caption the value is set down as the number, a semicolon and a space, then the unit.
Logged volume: 650; mL
